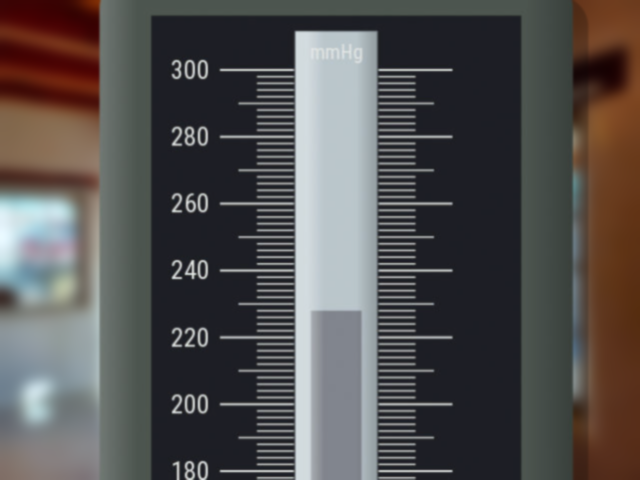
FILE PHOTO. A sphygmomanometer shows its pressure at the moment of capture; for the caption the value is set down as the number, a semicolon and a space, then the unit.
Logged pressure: 228; mmHg
